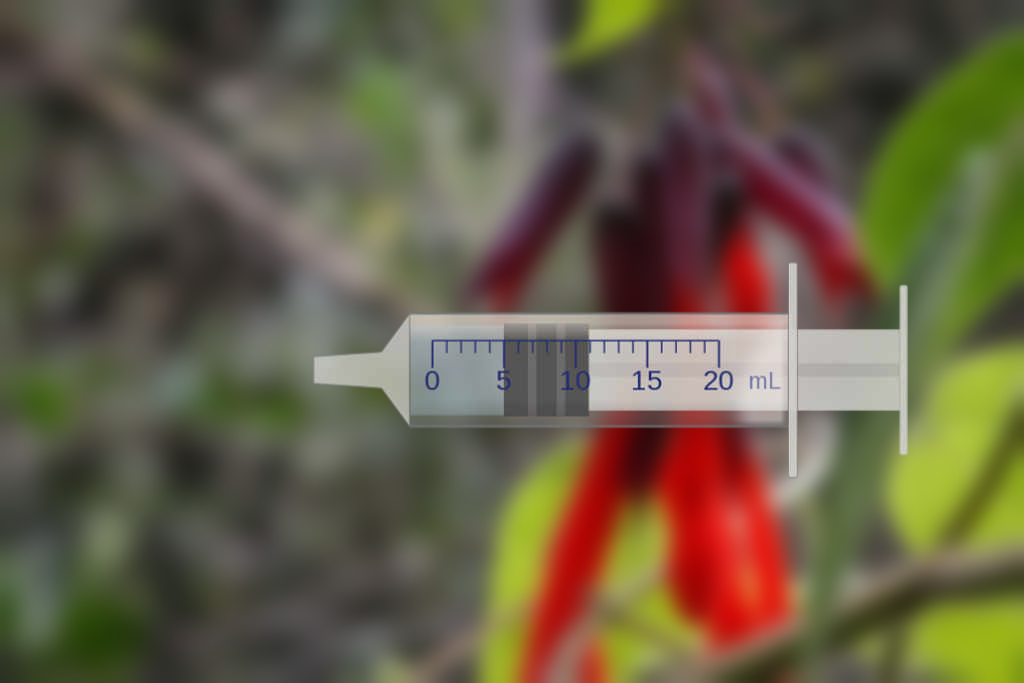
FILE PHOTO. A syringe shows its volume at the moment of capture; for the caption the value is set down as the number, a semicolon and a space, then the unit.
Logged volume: 5; mL
